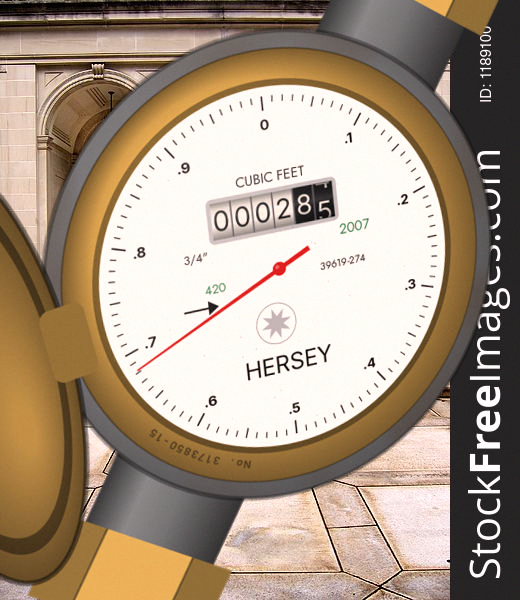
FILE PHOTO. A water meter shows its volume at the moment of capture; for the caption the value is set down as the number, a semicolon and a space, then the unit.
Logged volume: 284.68; ft³
